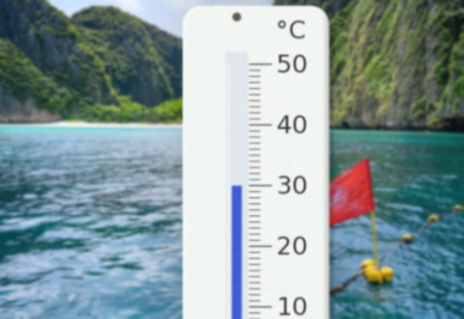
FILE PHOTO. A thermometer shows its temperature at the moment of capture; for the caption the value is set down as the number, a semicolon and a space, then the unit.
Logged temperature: 30; °C
